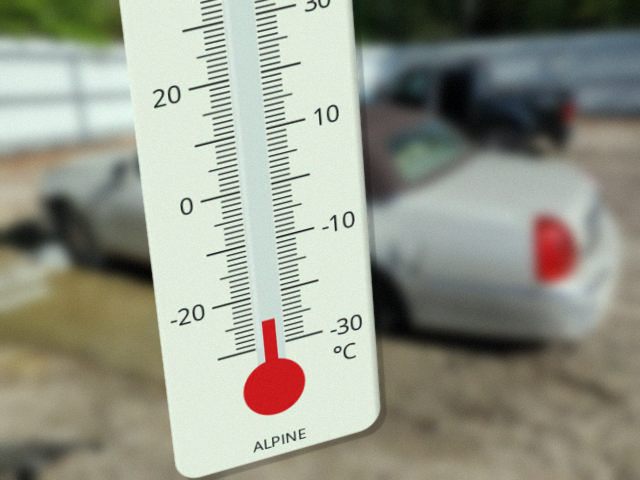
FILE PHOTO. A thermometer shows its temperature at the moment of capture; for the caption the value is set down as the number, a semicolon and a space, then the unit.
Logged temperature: -25; °C
